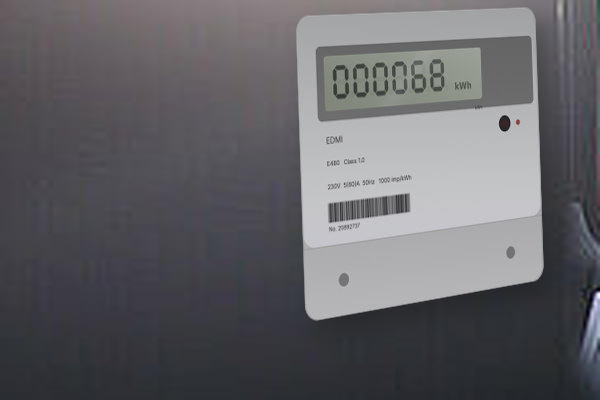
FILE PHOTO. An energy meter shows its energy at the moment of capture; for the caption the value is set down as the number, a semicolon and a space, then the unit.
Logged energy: 68; kWh
